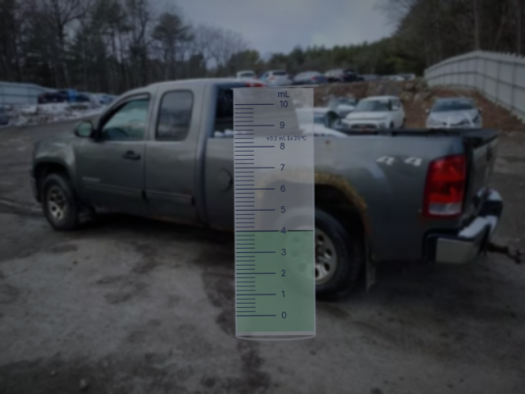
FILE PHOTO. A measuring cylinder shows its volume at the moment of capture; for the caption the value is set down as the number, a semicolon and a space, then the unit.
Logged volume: 4; mL
